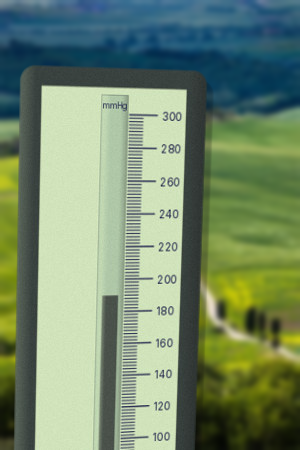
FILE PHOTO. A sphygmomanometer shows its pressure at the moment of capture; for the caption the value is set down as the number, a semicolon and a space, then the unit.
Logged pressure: 190; mmHg
